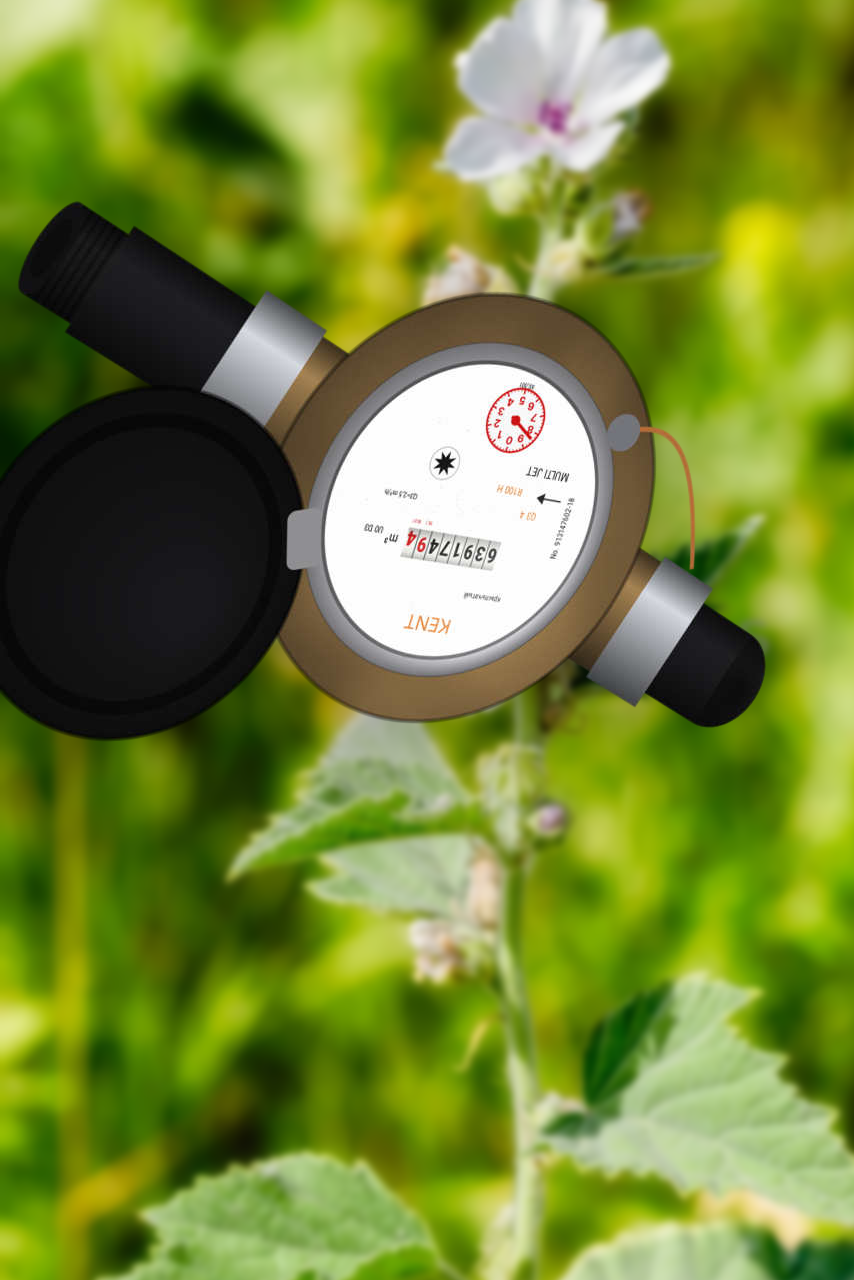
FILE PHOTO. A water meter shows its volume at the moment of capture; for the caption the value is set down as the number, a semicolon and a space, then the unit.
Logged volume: 639174.938; m³
